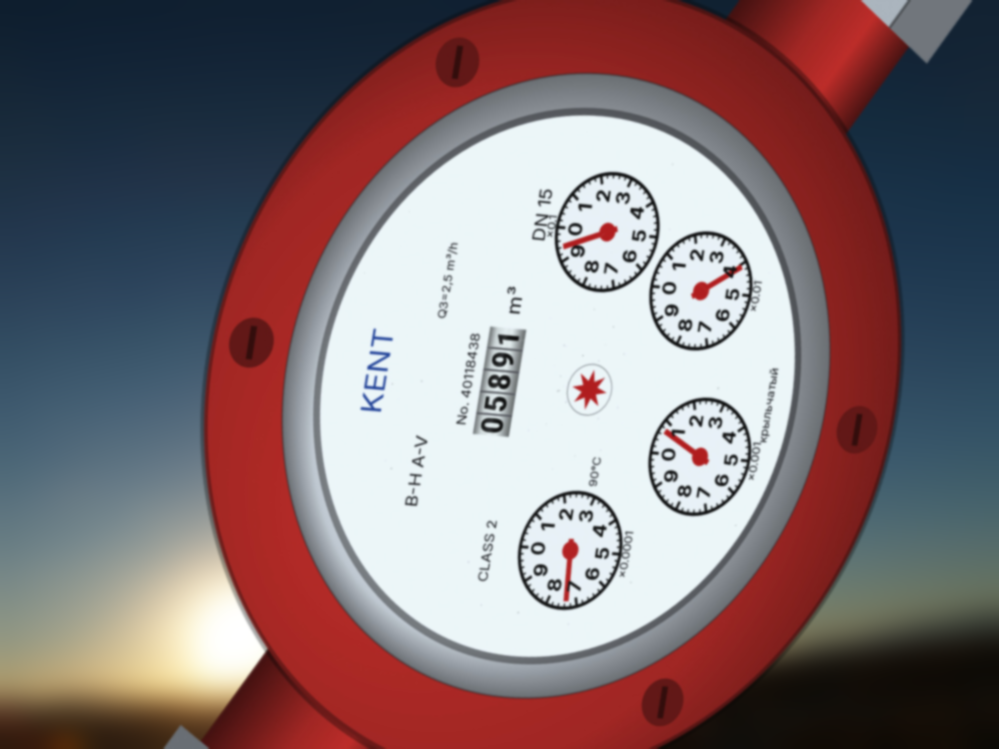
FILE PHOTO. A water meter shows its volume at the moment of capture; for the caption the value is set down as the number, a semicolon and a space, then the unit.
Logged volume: 5890.9407; m³
